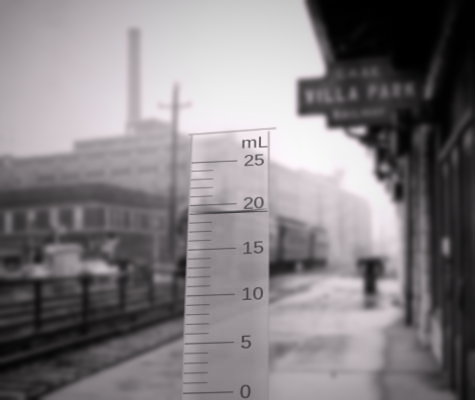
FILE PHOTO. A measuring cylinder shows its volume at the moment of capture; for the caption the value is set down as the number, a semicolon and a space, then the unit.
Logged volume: 19; mL
